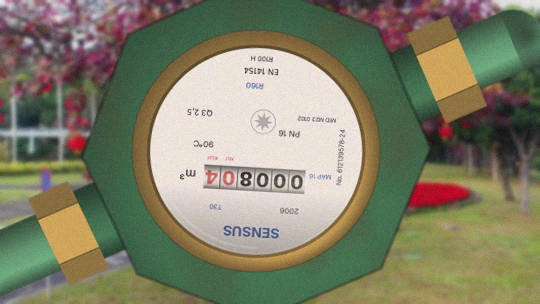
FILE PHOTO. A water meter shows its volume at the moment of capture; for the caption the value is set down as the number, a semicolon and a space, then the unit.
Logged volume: 8.04; m³
